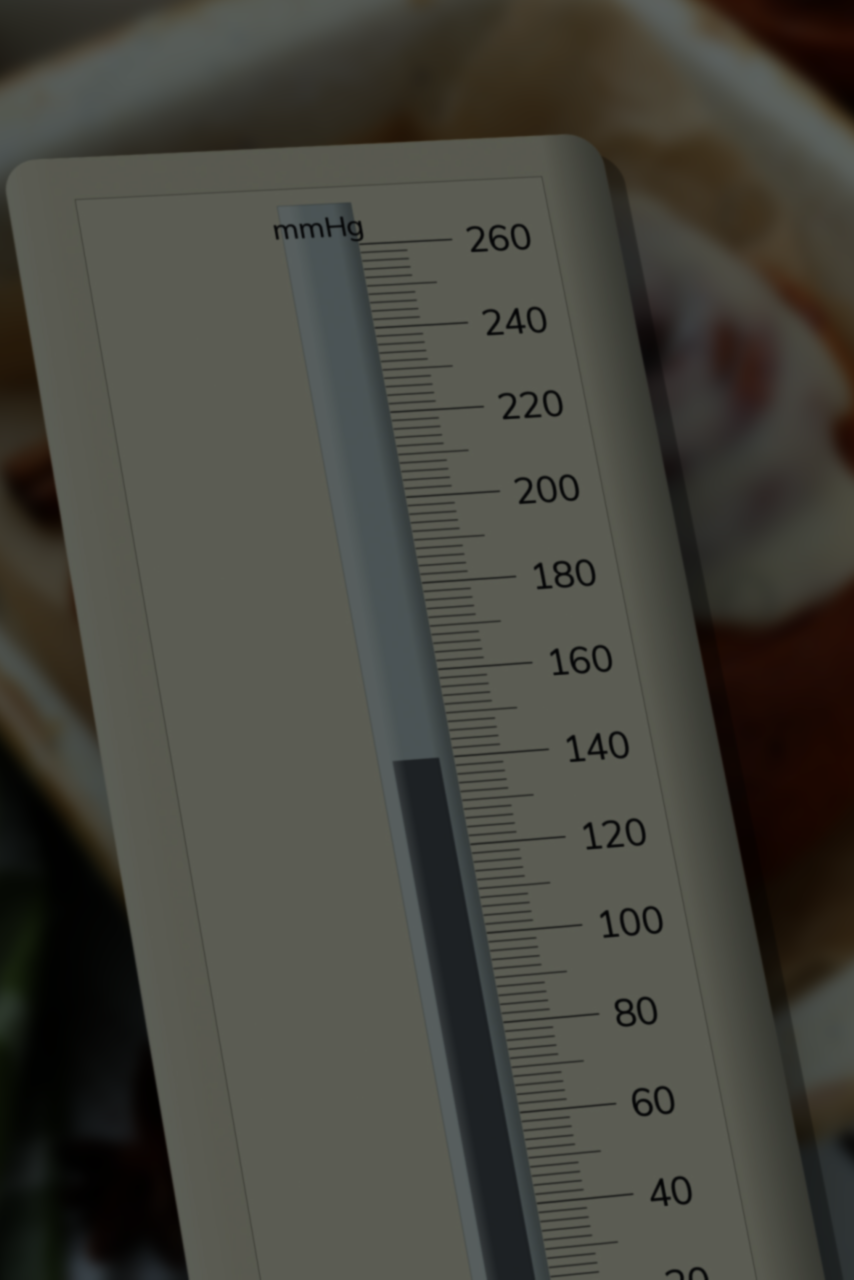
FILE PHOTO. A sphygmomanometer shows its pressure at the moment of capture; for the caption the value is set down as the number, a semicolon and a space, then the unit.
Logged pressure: 140; mmHg
